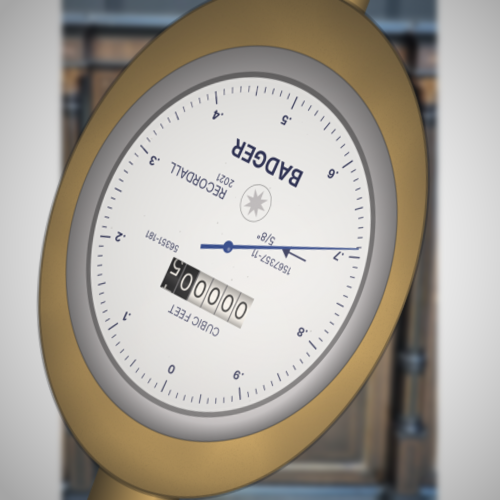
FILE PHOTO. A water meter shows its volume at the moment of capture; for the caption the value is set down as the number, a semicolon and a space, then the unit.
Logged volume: 4.69; ft³
